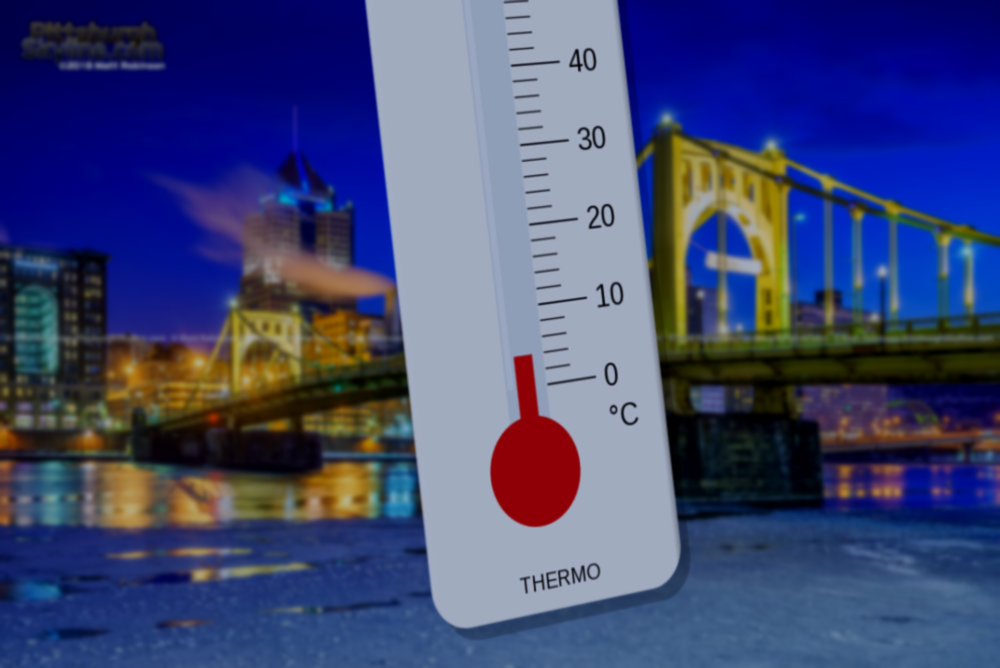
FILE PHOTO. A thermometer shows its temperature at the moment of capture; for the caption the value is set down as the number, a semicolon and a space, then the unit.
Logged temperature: 4; °C
